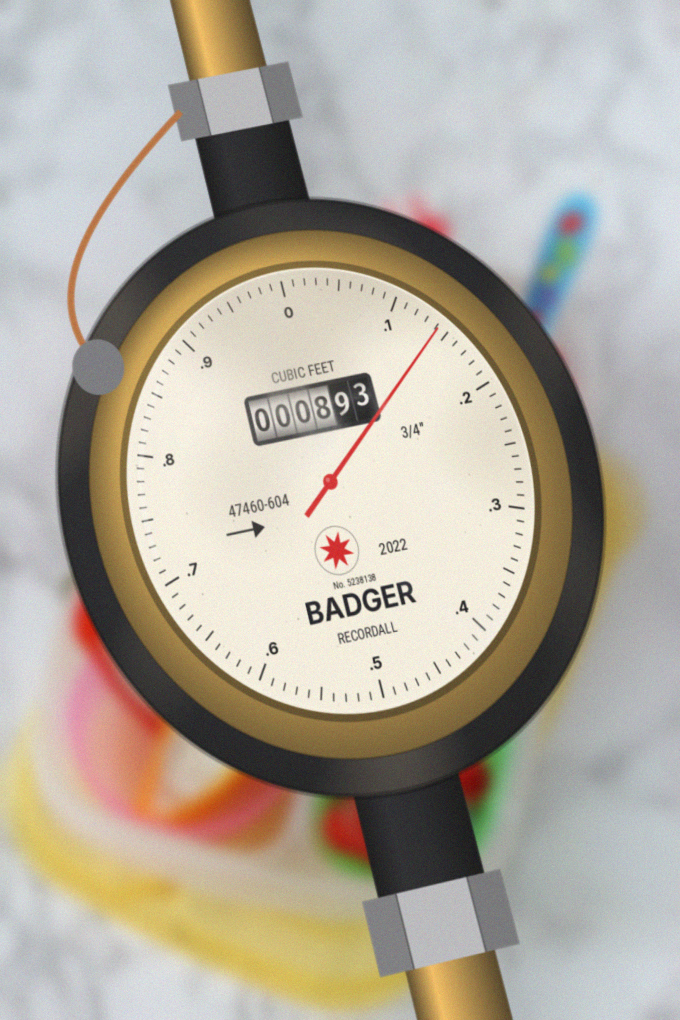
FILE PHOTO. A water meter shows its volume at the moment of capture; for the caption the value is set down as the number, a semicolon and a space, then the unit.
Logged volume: 893.14; ft³
